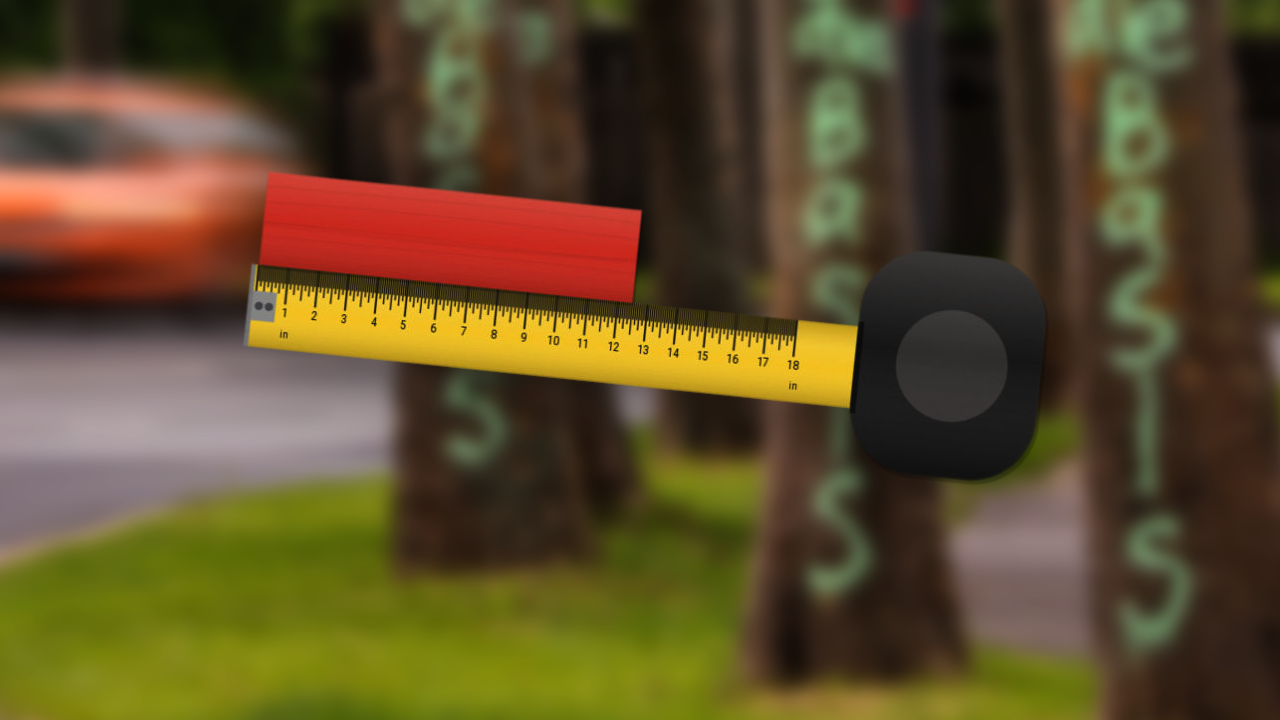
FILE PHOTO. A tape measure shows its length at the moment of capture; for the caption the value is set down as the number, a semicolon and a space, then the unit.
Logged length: 12.5; in
